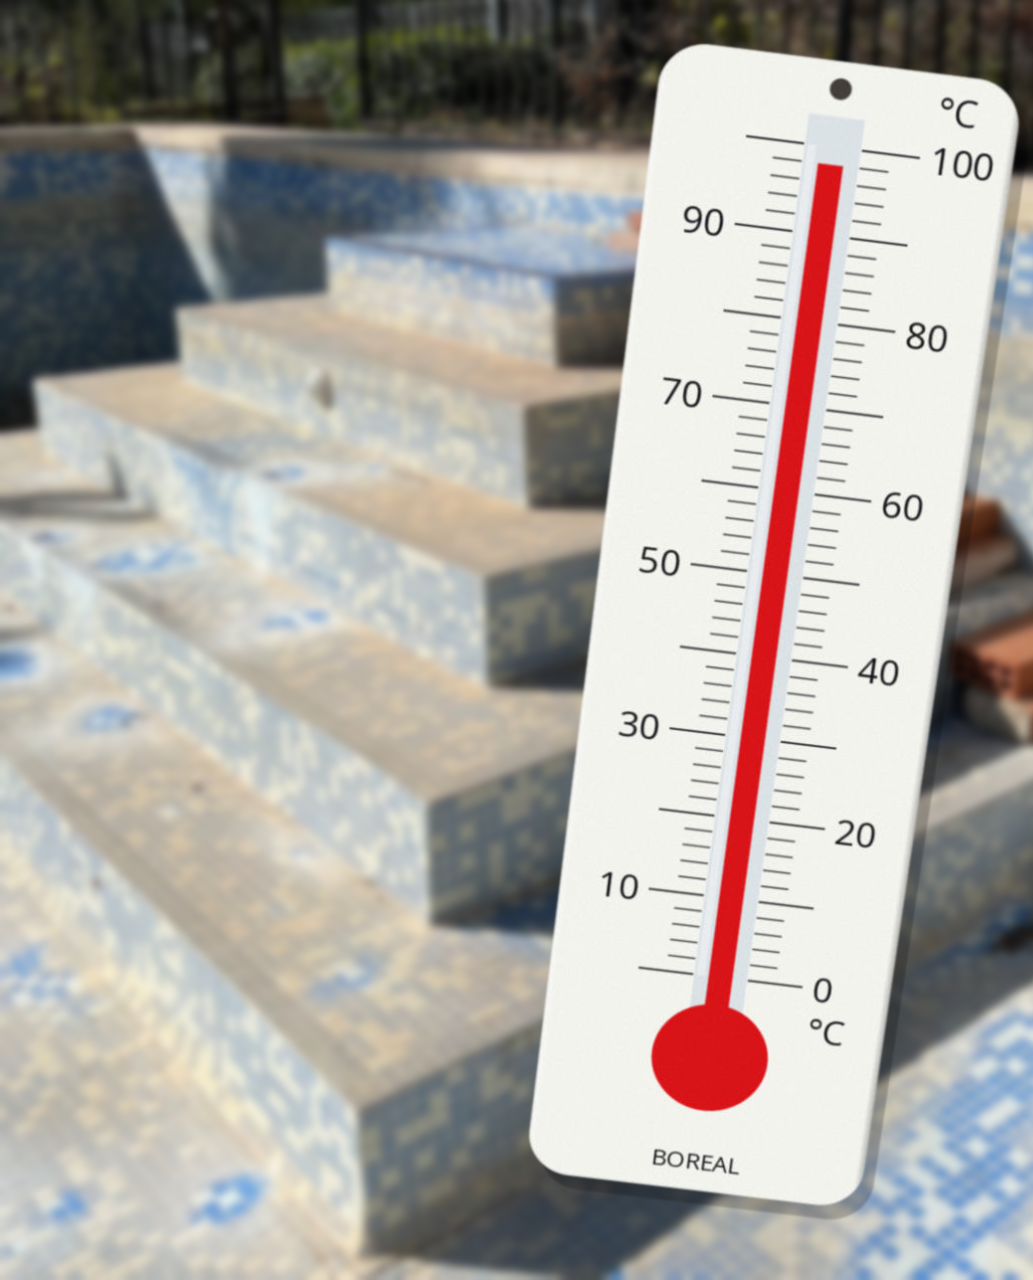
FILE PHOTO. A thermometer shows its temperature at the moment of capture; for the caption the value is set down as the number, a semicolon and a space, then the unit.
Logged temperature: 98; °C
